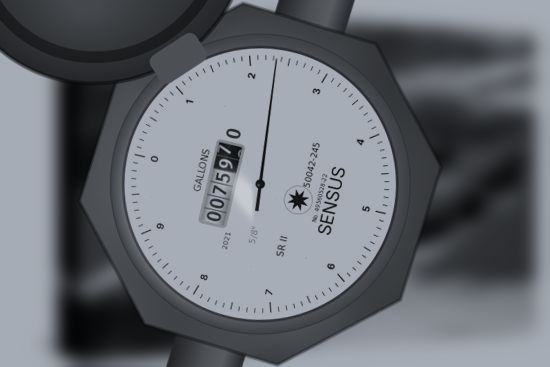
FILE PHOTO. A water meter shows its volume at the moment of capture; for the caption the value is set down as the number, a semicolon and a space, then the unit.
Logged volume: 75972.3; gal
